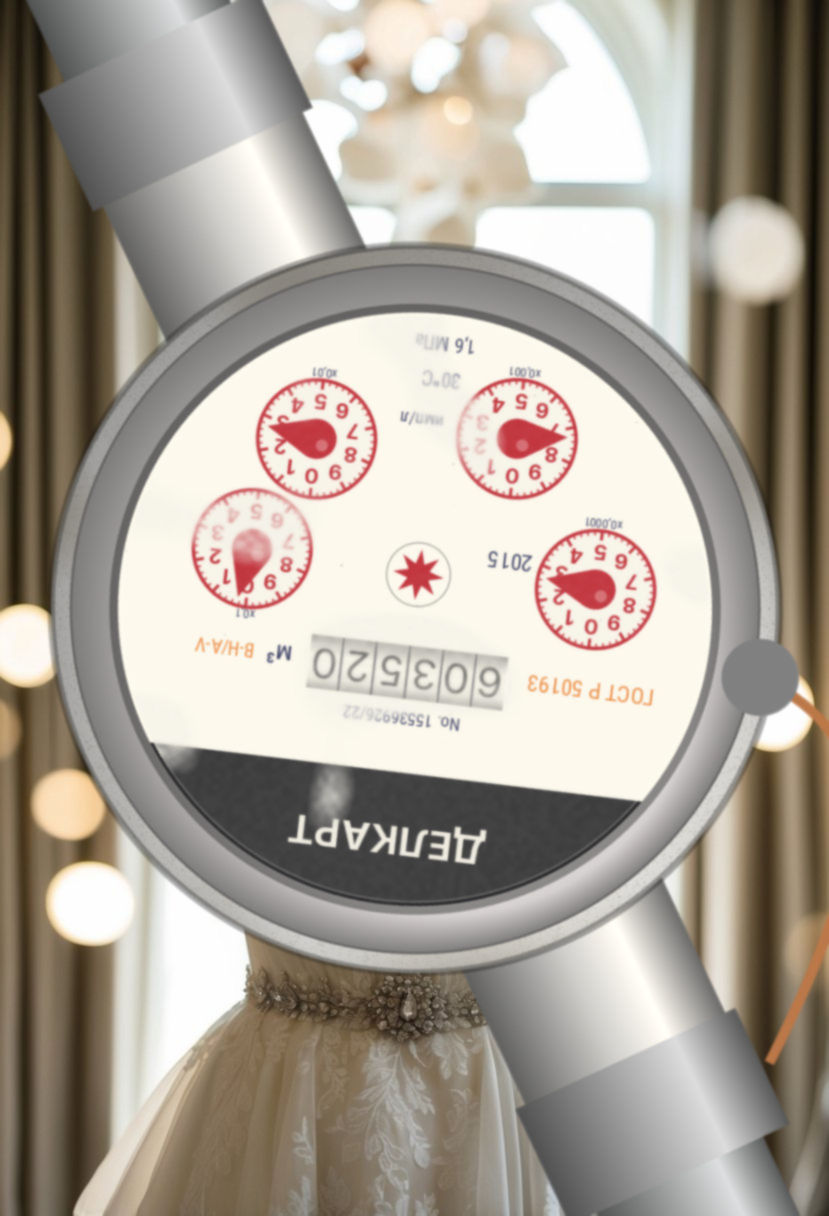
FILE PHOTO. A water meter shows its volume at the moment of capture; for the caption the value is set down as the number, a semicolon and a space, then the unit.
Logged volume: 603520.0272; m³
